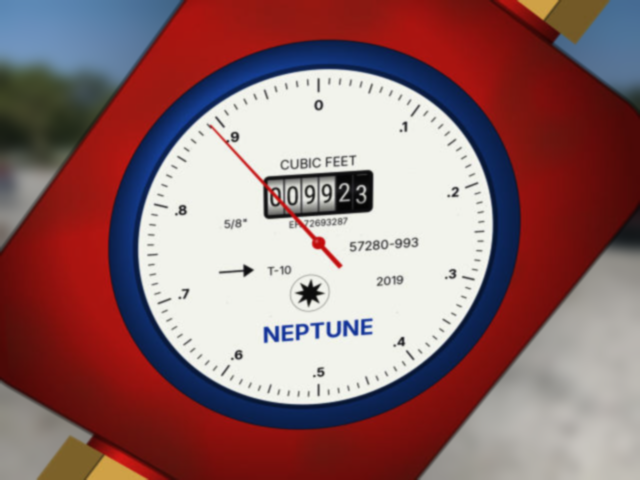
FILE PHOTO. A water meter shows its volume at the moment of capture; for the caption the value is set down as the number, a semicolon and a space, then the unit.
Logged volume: 9922.89; ft³
